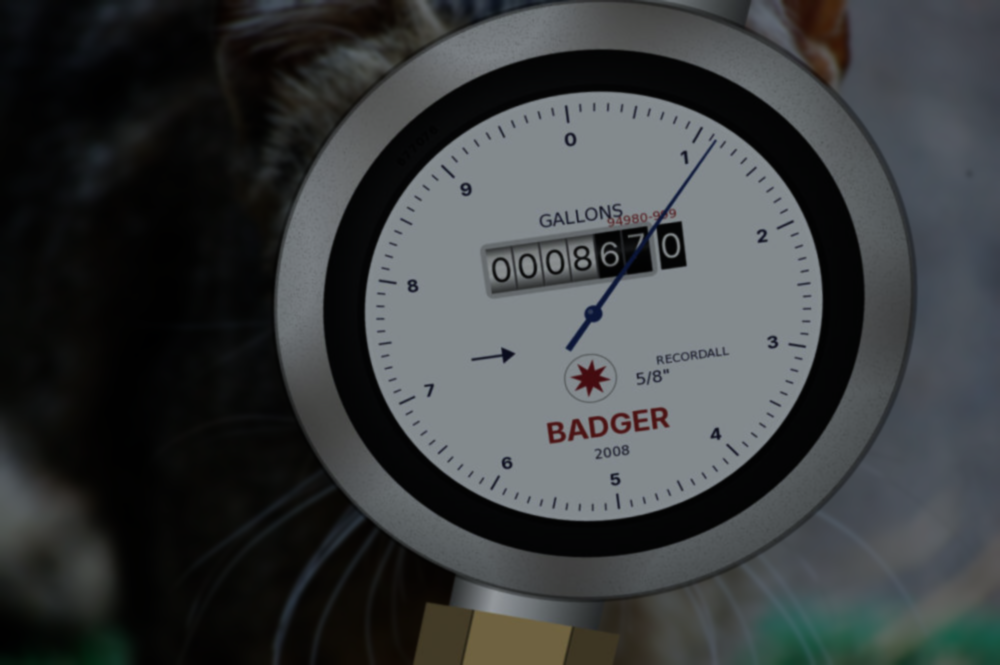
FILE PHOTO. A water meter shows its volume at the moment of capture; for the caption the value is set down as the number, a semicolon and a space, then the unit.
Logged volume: 8671.1; gal
